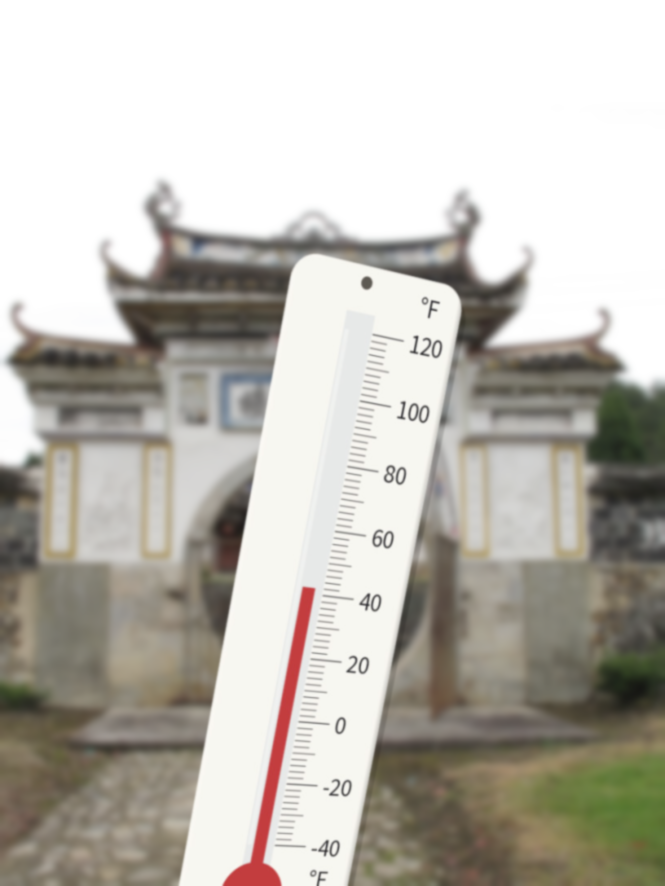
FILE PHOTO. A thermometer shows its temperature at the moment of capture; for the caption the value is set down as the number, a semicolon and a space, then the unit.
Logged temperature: 42; °F
